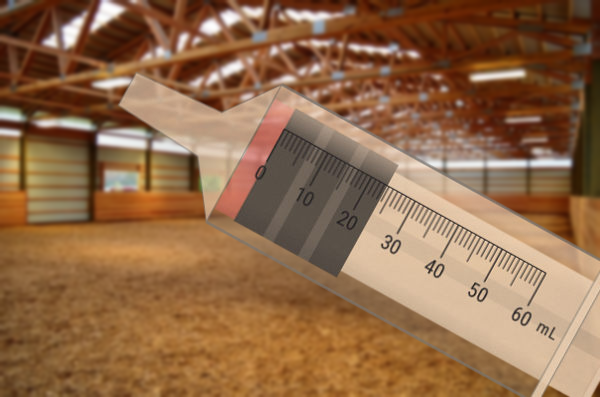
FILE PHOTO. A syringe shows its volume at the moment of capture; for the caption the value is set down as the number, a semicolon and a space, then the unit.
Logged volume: 0; mL
